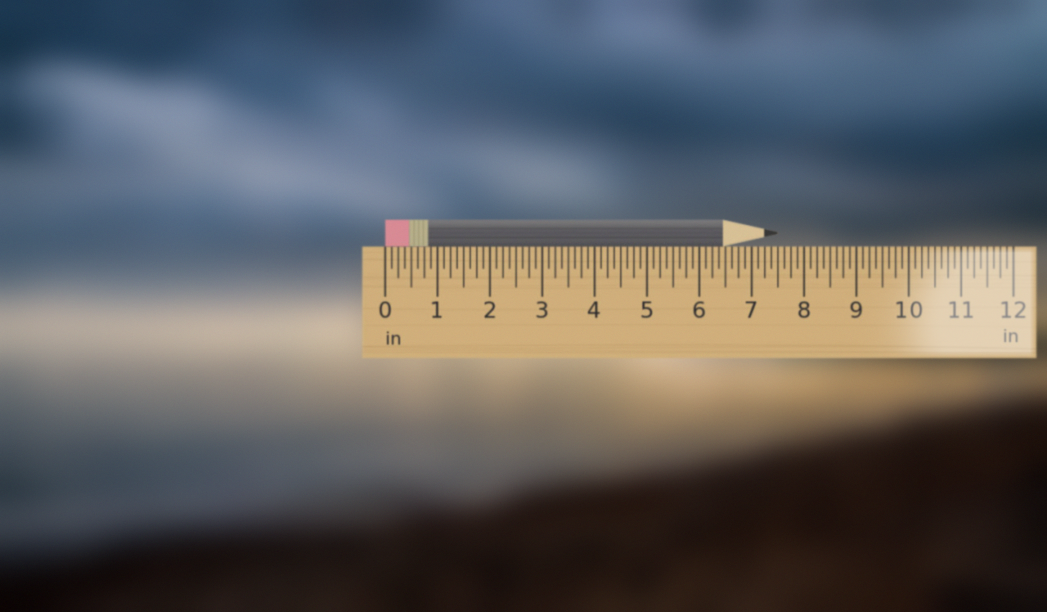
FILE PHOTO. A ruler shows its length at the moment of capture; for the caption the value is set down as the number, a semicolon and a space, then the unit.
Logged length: 7.5; in
